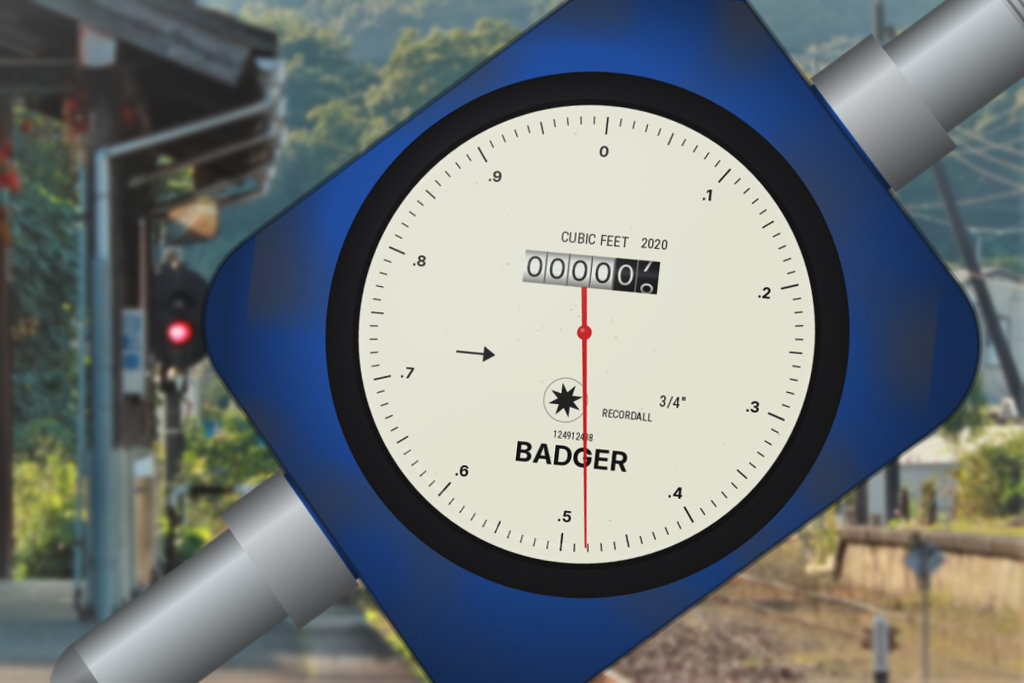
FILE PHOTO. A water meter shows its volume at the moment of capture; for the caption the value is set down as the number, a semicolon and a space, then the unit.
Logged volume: 7.48; ft³
